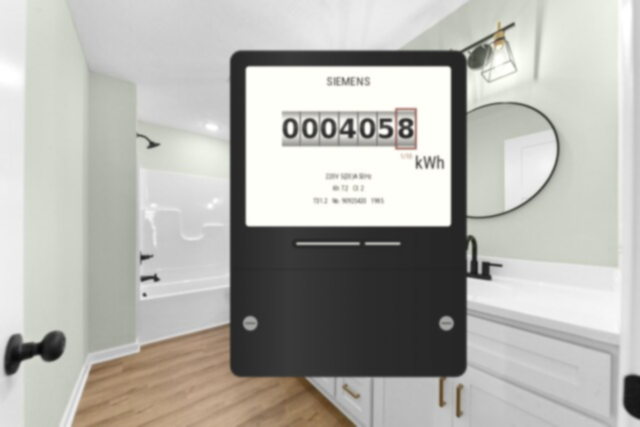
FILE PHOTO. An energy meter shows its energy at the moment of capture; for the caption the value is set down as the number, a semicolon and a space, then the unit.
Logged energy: 405.8; kWh
